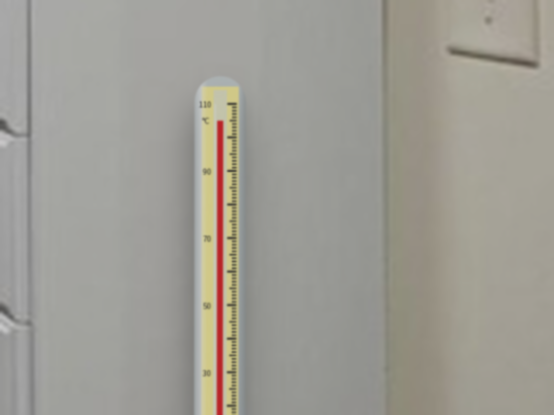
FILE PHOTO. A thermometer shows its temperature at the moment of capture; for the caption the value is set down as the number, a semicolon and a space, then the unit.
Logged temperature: 105; °C
